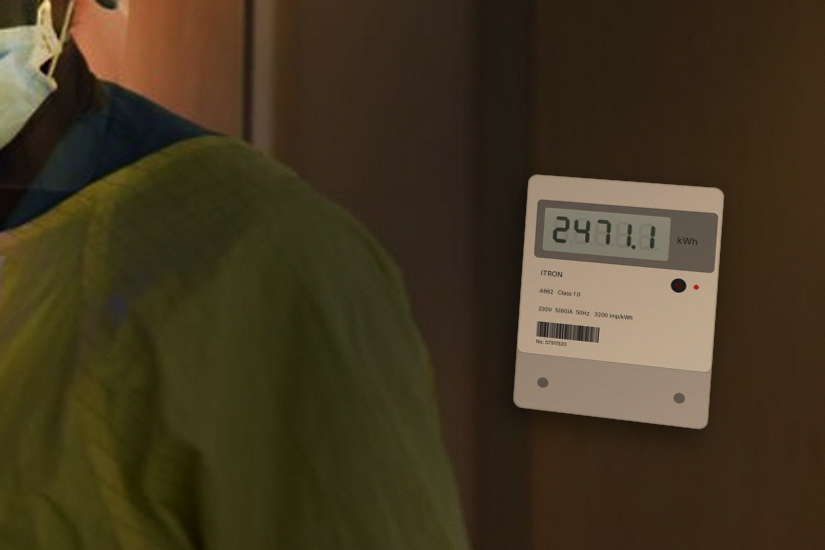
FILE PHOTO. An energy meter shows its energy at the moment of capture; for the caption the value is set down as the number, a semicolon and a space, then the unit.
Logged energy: 2471.1; kWh
